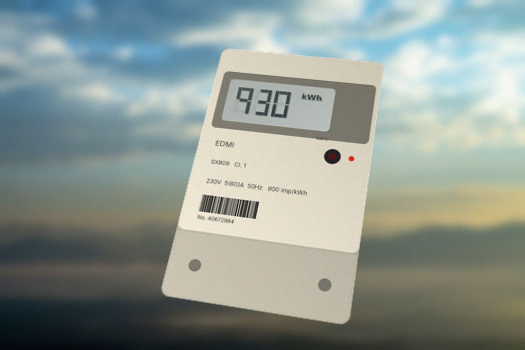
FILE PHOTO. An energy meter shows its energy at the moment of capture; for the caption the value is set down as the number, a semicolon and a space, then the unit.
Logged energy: 930; kWh
